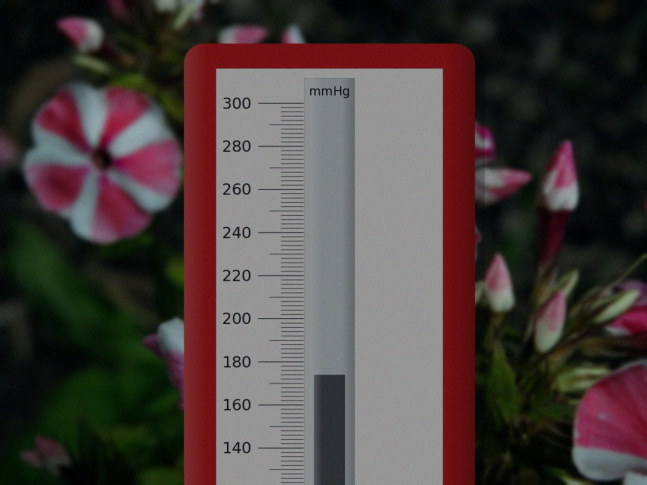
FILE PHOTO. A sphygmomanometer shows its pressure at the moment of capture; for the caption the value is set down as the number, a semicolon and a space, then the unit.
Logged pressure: 174; mmHg
